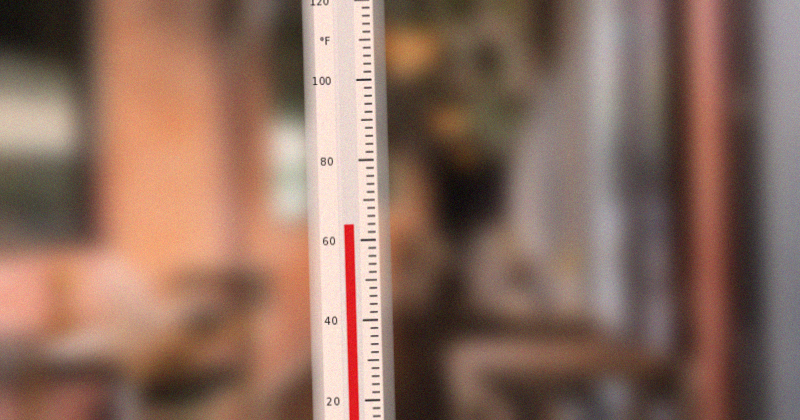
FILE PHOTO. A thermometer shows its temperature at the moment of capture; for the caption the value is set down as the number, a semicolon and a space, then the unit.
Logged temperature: 64; °F
